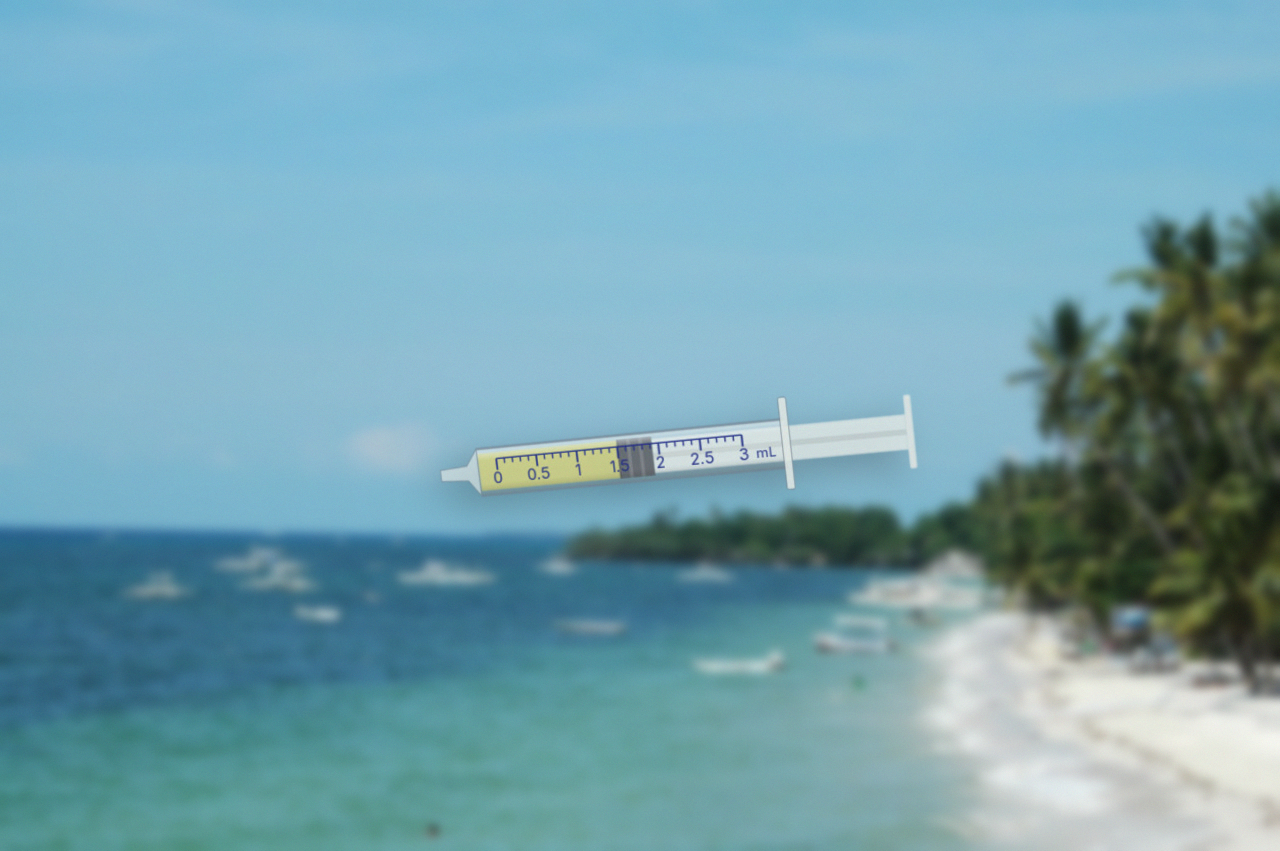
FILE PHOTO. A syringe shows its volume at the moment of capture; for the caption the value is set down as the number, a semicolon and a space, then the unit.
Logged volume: 1.5; mL
